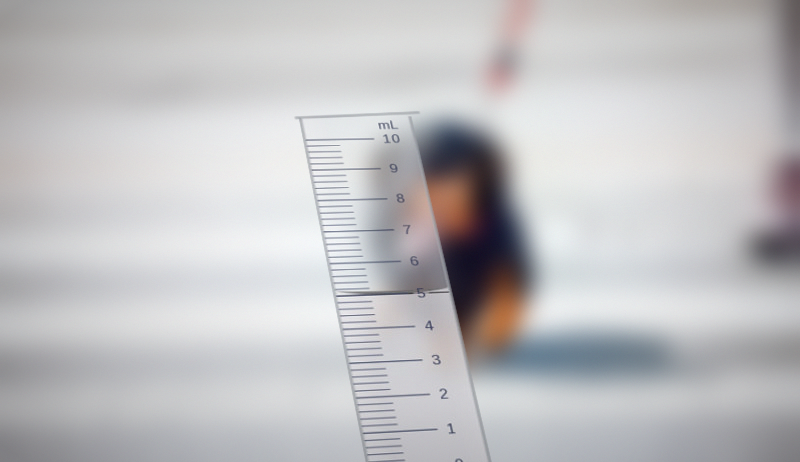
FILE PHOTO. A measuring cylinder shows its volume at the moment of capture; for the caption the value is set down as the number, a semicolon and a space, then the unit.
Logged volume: 5; mL
